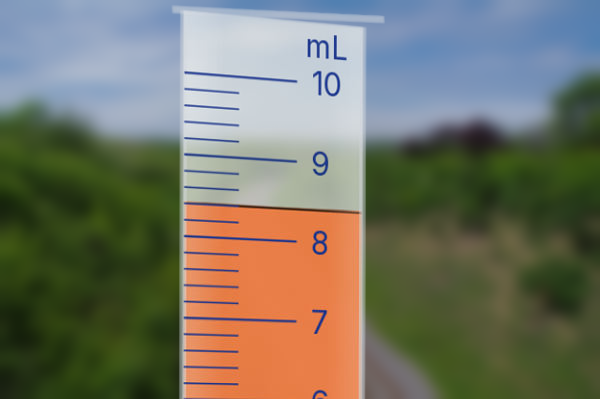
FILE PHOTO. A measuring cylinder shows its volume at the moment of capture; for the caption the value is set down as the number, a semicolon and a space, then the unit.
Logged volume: 8.4; mL
